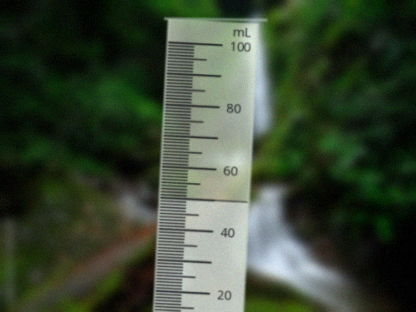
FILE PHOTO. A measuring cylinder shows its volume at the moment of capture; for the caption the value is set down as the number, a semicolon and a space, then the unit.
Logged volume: 50; mL
